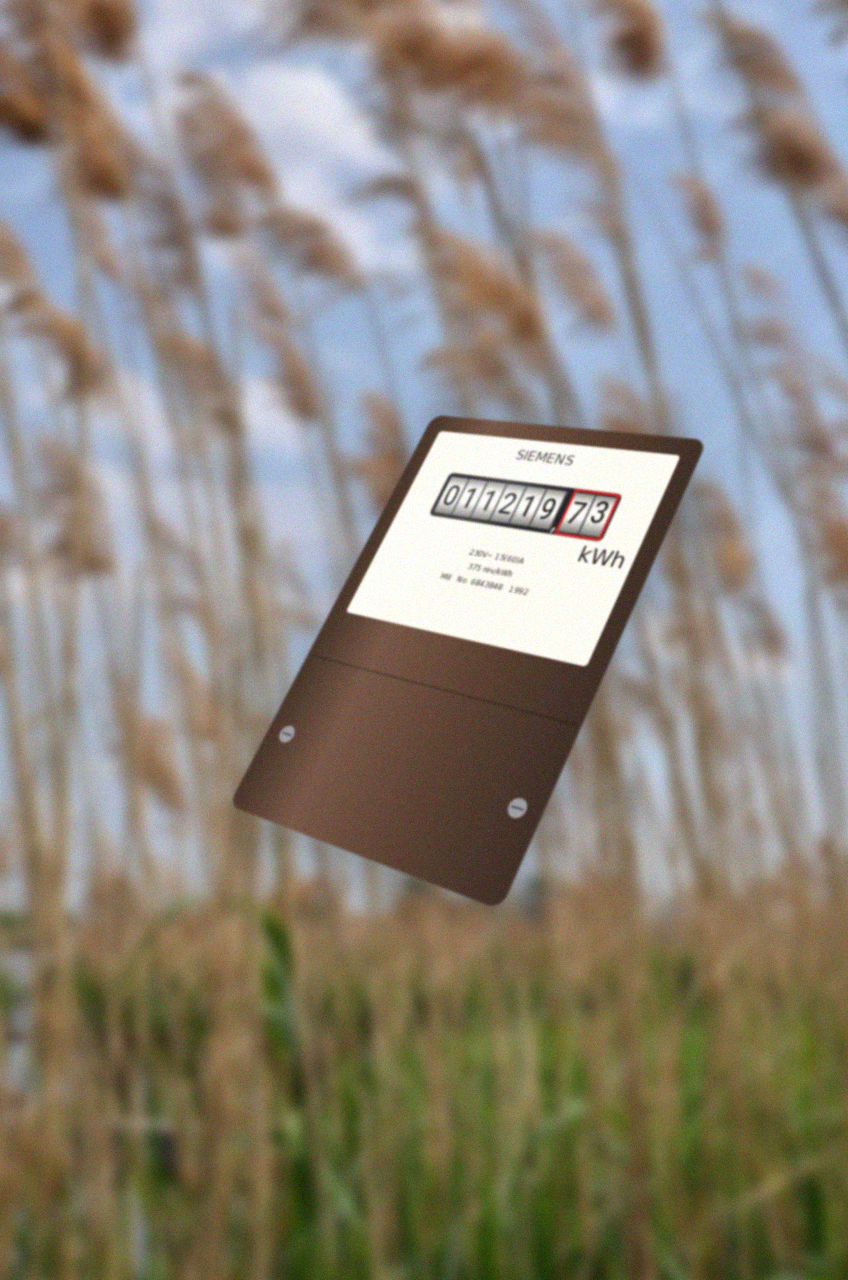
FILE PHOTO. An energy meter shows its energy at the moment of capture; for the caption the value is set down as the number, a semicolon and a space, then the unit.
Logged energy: 11219.73; kWh
